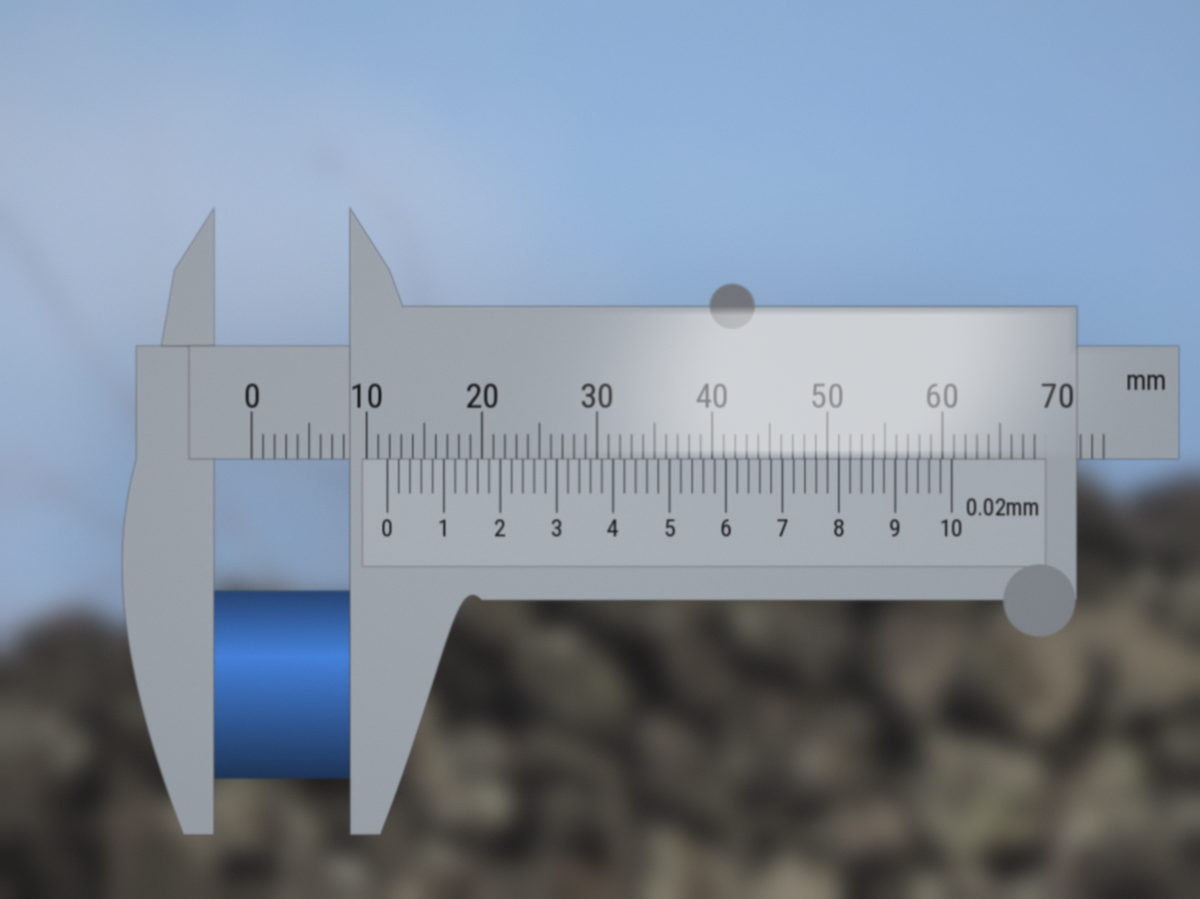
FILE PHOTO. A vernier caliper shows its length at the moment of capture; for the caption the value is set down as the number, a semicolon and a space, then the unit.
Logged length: 11.8; mm
